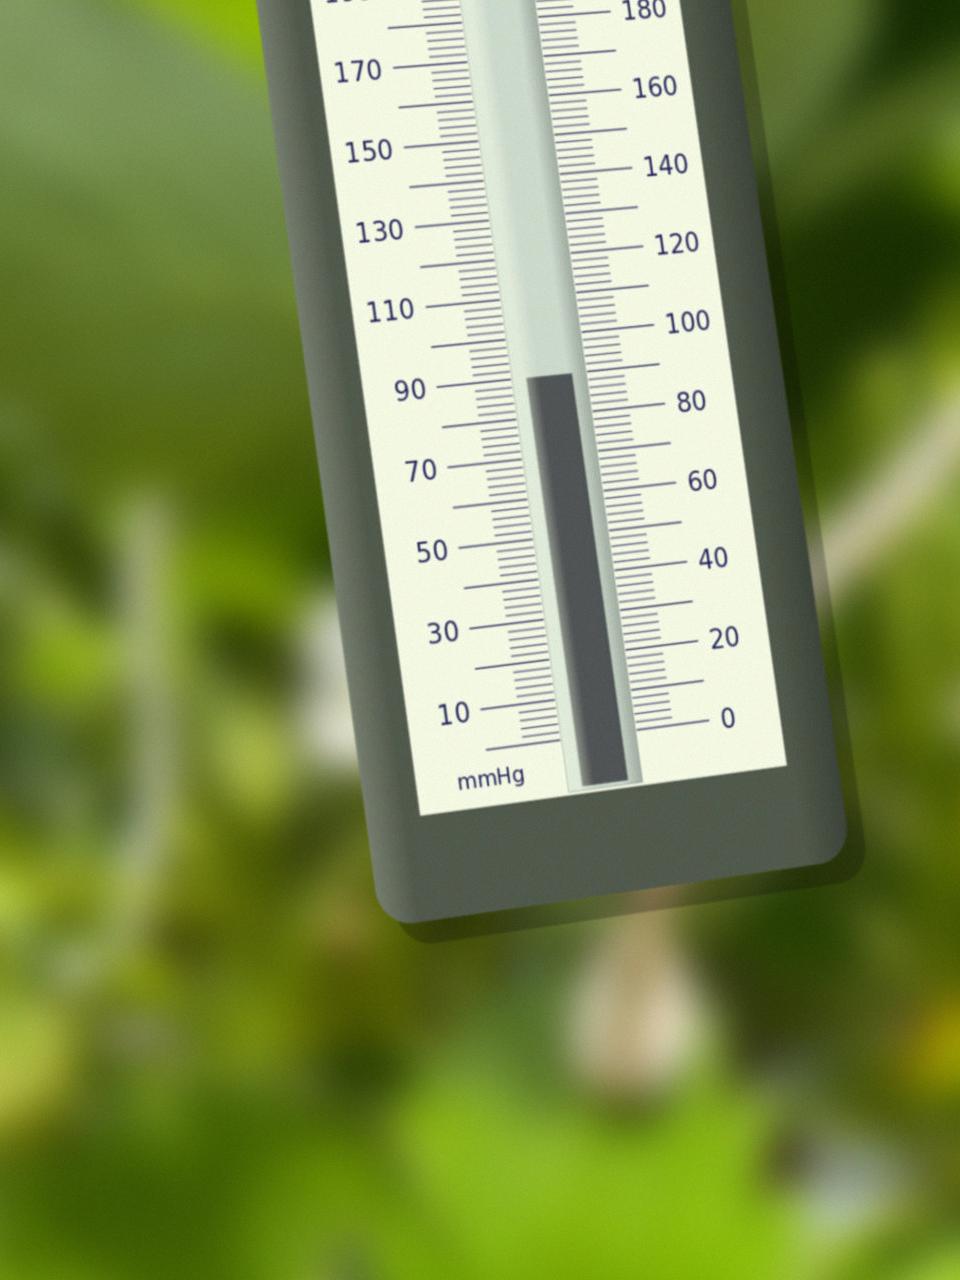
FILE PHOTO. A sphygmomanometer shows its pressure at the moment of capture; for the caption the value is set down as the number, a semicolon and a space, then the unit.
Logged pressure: 90; mmHg
